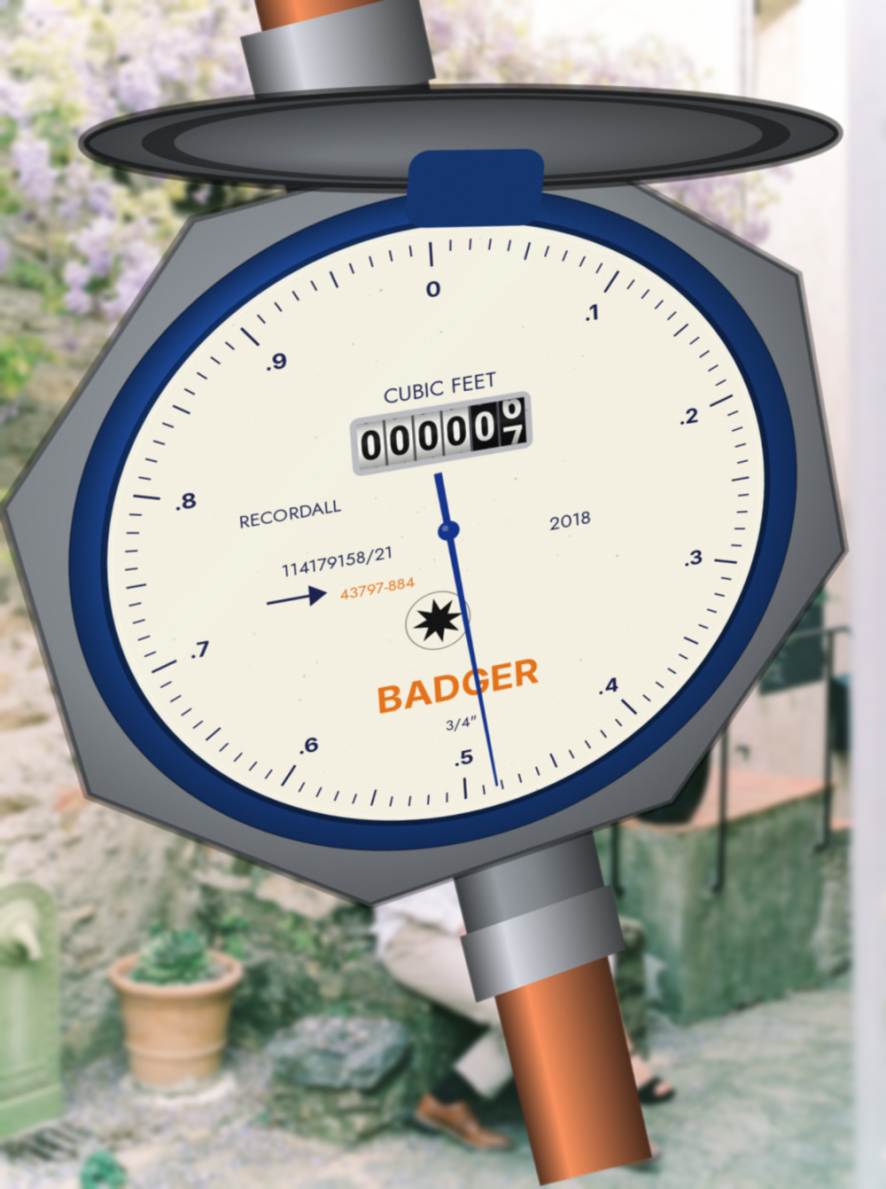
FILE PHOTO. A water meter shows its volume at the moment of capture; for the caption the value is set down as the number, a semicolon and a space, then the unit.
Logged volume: 6.48; ft³
